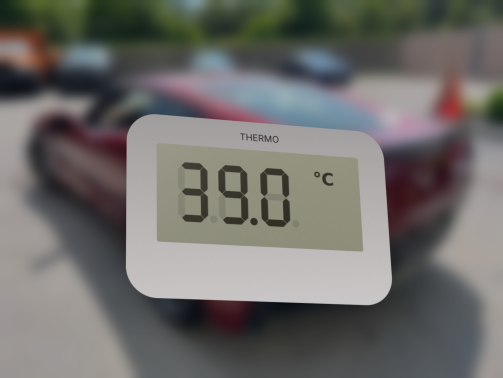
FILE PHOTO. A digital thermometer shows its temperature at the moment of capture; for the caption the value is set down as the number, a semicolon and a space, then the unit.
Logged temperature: 39.0; °C
